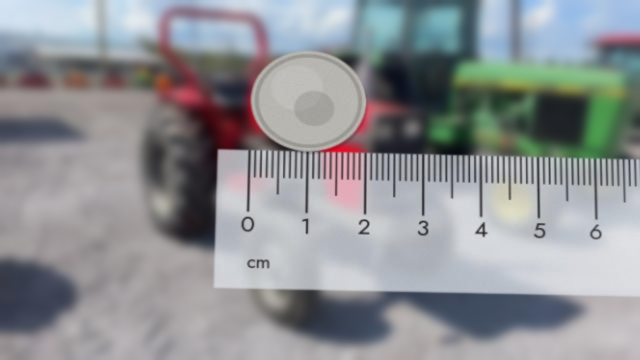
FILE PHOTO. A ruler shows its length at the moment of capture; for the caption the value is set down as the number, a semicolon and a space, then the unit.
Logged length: 2; cm
